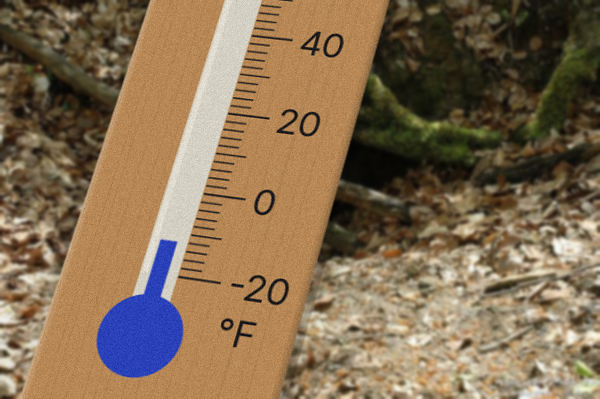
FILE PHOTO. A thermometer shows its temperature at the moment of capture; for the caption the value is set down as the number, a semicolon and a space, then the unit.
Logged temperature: -12; °F
